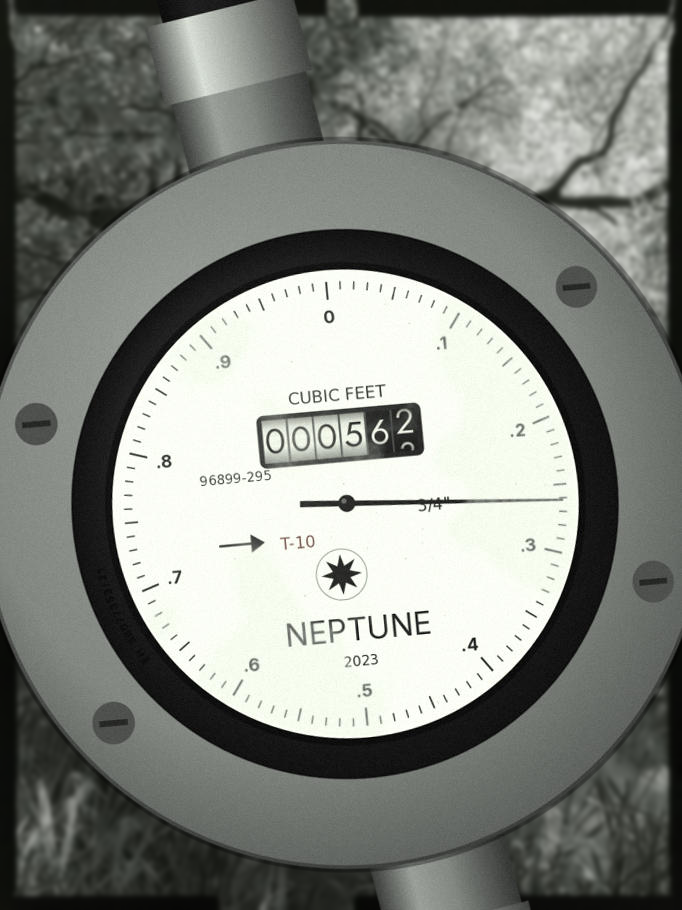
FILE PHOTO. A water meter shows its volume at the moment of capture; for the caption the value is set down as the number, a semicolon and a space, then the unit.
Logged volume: 562.26; ft³
